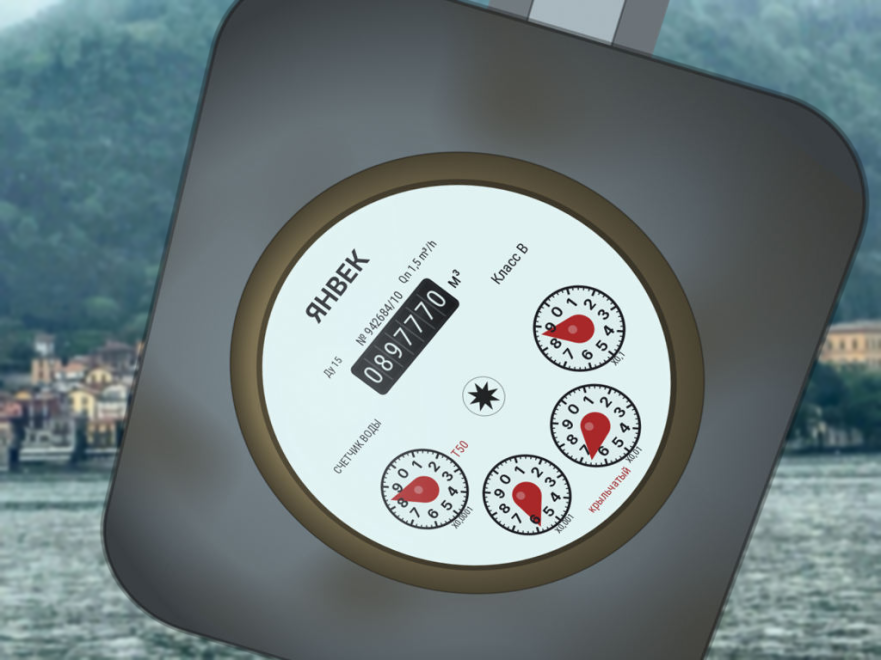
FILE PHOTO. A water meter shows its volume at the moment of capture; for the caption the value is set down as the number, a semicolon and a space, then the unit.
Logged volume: 897770.8658; m³
